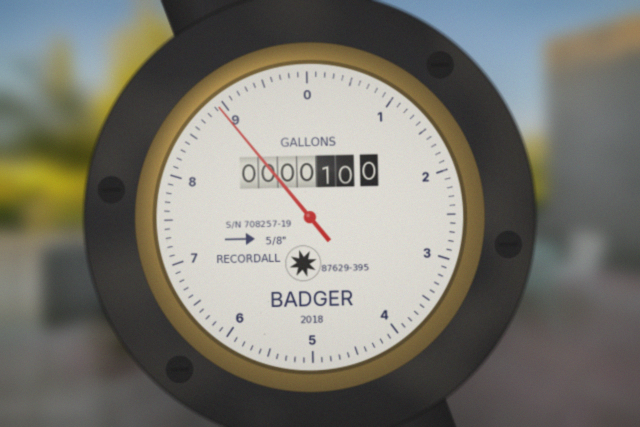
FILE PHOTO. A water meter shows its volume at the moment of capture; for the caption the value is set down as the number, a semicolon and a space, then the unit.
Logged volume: 98.9; gal
